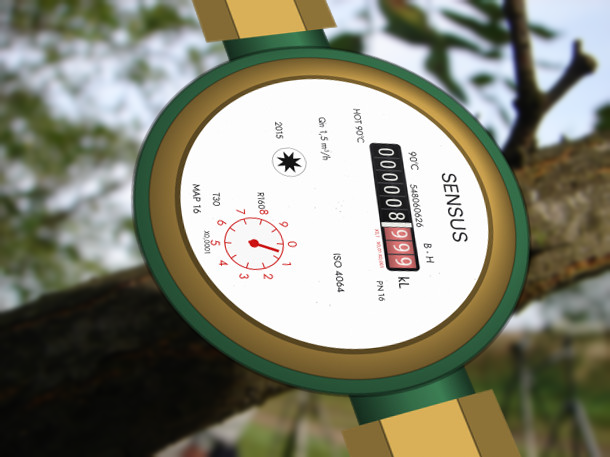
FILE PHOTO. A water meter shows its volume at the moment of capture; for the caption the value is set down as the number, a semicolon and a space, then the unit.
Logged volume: 8.9990; kL
